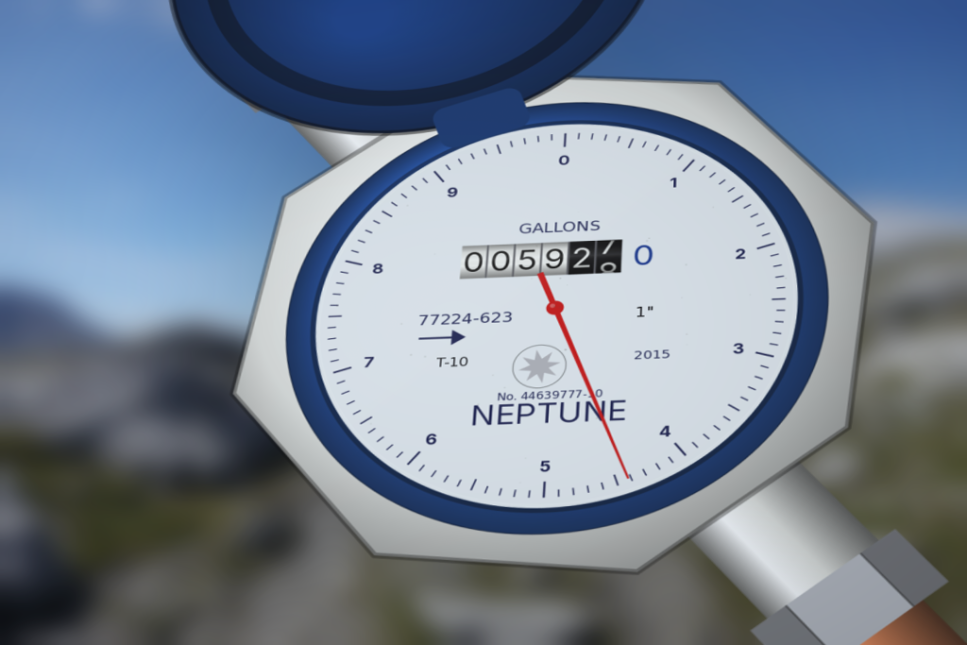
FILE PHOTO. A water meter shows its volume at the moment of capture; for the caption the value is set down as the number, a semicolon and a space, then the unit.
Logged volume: 59274.4; gal
